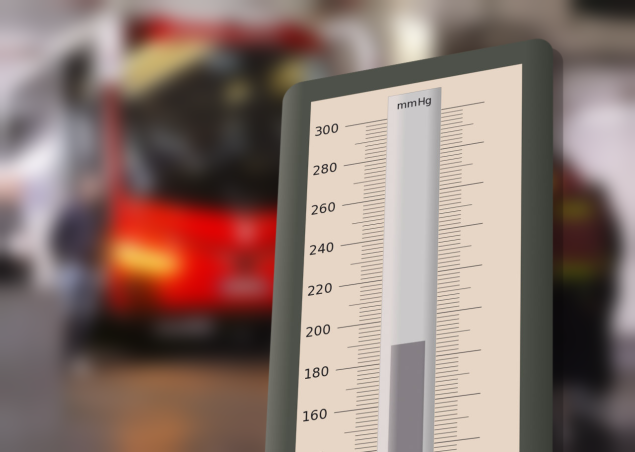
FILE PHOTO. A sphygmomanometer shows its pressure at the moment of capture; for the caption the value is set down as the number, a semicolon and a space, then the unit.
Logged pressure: 188; mmHg
